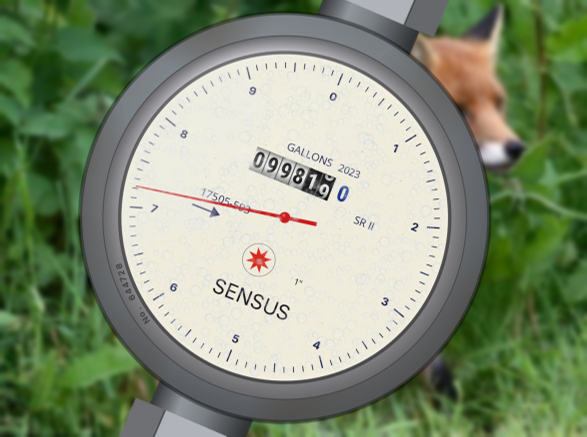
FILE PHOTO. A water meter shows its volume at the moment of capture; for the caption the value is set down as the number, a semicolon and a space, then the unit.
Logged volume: 998187.2; gal
